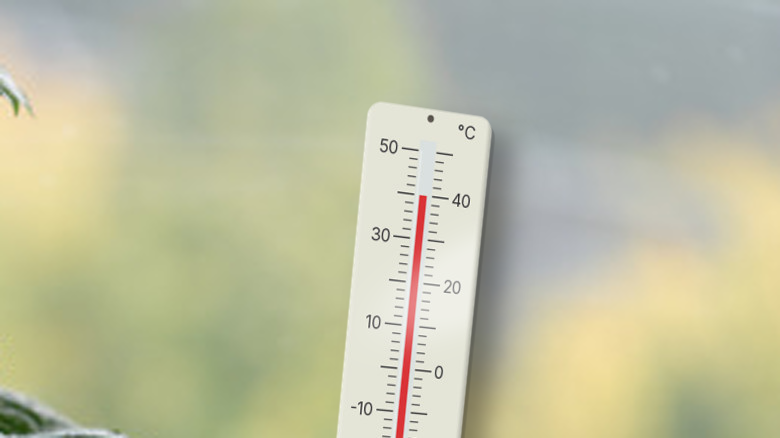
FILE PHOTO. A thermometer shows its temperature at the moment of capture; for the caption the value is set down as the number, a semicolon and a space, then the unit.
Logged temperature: 40; °C
